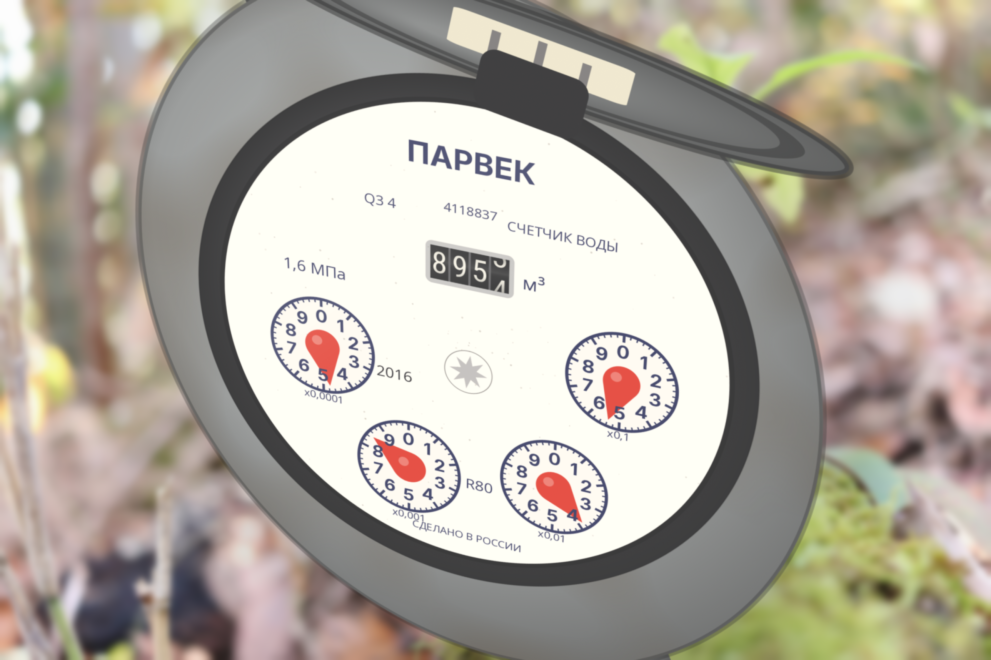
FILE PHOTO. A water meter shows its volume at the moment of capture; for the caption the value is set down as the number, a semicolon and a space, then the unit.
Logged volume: 8953.5384; m³
